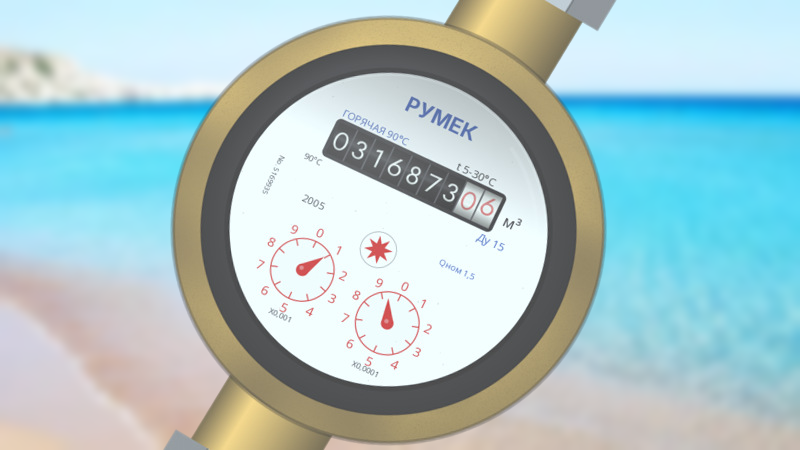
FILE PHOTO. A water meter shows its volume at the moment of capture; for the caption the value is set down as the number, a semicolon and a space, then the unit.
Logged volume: 316873.0609; m³
